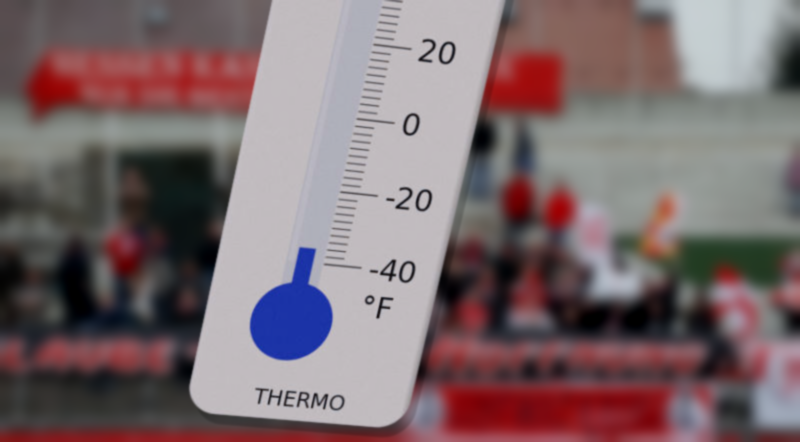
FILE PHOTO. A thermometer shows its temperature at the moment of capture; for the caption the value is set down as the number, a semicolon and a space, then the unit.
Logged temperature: -36; °F
